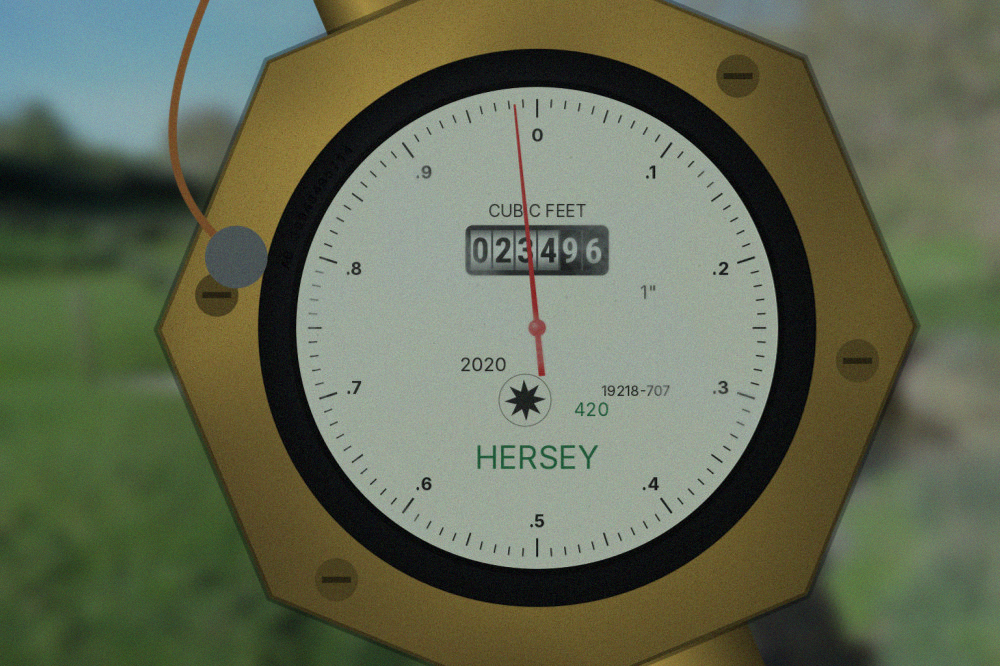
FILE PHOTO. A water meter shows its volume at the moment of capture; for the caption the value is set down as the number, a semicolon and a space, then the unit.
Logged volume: 23495.98; ft³
